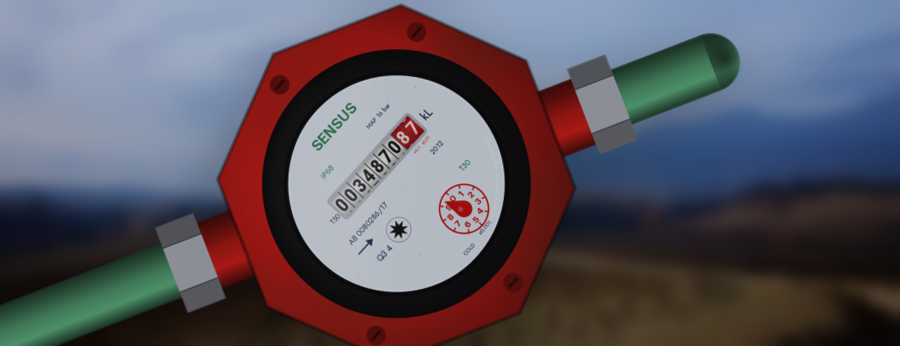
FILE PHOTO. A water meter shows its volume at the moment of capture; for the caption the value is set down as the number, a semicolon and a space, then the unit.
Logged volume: 34870.869; kL
